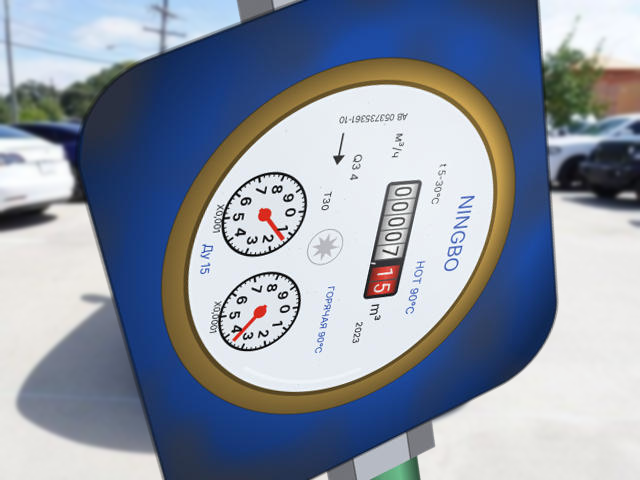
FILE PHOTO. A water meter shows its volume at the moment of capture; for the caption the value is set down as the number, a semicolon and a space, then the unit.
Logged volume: 7.1513; m³
